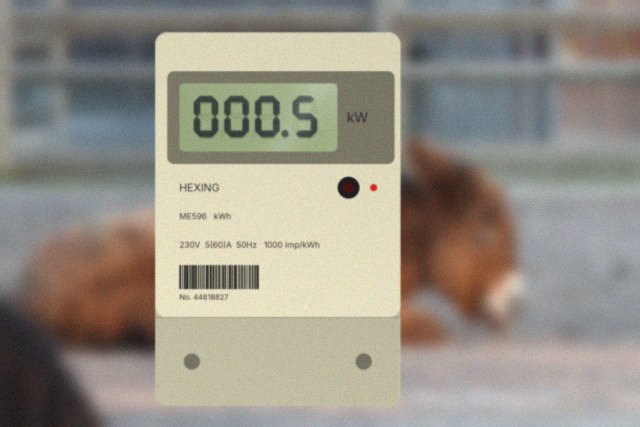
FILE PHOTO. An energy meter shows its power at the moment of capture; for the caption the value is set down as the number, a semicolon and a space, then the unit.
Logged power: 0.5; kW
